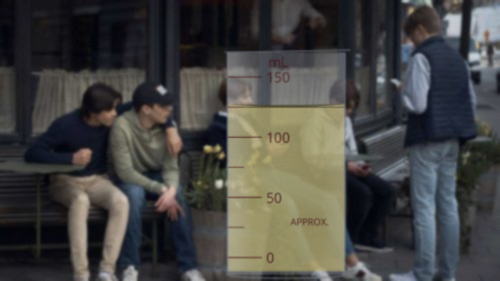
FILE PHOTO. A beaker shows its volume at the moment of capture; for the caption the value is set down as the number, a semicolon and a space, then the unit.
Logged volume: 125; mL
